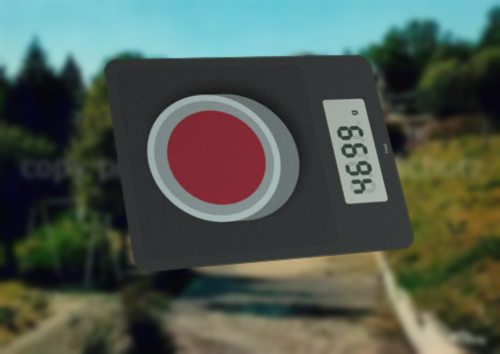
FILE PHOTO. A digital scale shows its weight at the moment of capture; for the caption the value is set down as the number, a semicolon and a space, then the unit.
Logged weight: 4699; g
